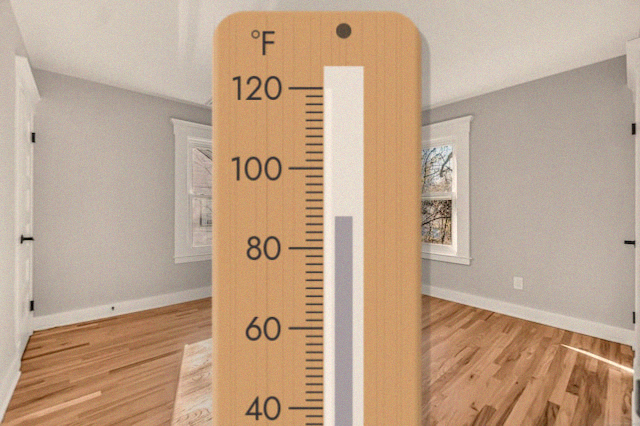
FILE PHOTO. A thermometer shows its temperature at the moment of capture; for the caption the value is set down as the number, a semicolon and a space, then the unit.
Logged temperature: 88; °F
